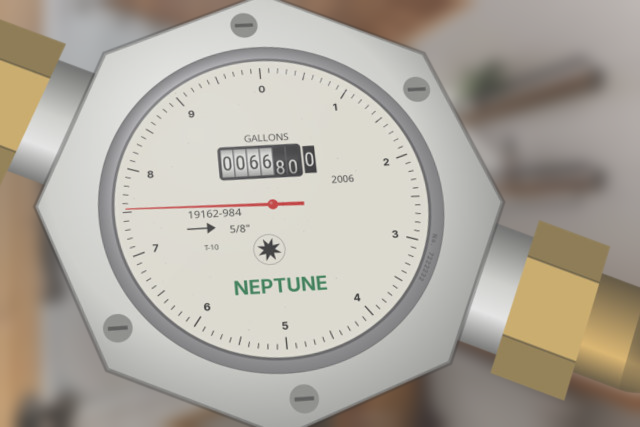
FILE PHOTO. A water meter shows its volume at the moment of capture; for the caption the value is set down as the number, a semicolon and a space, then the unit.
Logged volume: 66797.5; gal
